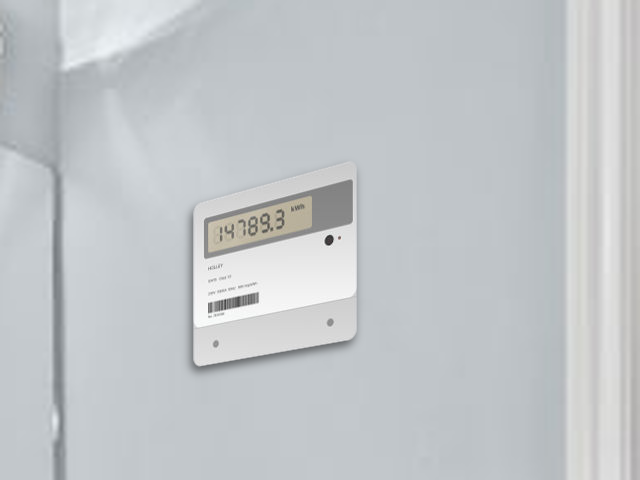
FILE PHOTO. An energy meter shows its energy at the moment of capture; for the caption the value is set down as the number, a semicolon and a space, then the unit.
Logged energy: 14789.3; kWh
